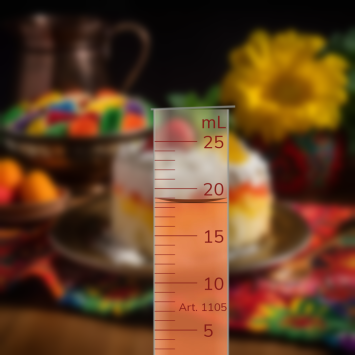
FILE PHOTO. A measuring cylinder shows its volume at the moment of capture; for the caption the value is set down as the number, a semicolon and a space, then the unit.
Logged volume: 18.5; mL
